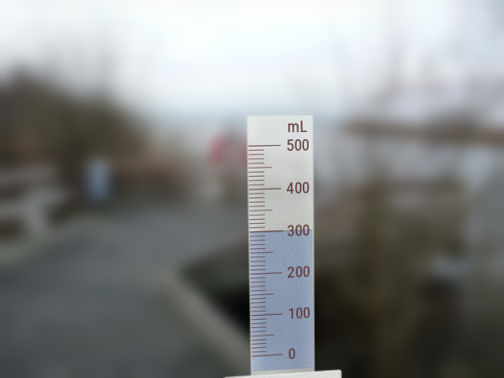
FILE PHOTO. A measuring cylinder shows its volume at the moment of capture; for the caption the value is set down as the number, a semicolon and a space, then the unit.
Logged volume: 300; mL
